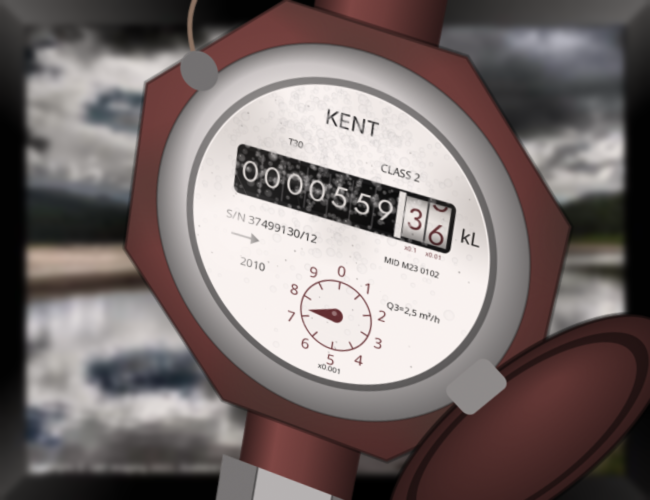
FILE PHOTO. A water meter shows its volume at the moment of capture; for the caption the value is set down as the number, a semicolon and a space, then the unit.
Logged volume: 559.357; kL
